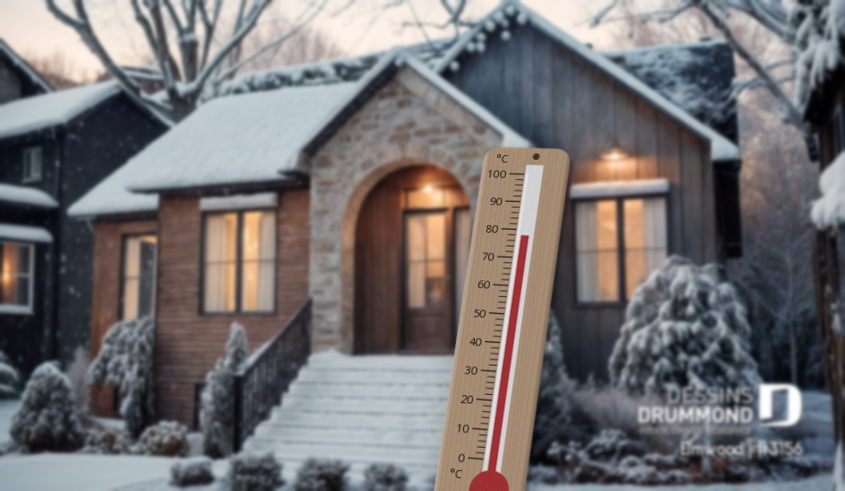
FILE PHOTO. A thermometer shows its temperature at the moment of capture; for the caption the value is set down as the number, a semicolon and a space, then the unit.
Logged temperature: 78; °C
